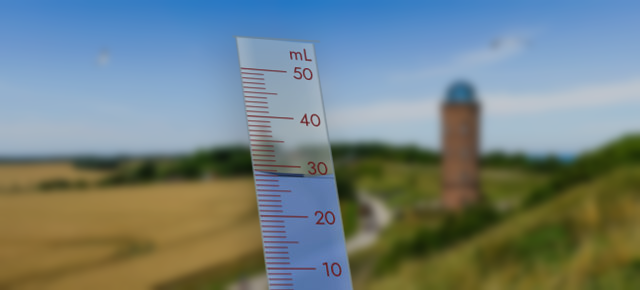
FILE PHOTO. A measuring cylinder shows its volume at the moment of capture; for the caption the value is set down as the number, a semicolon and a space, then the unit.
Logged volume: 28; mL
